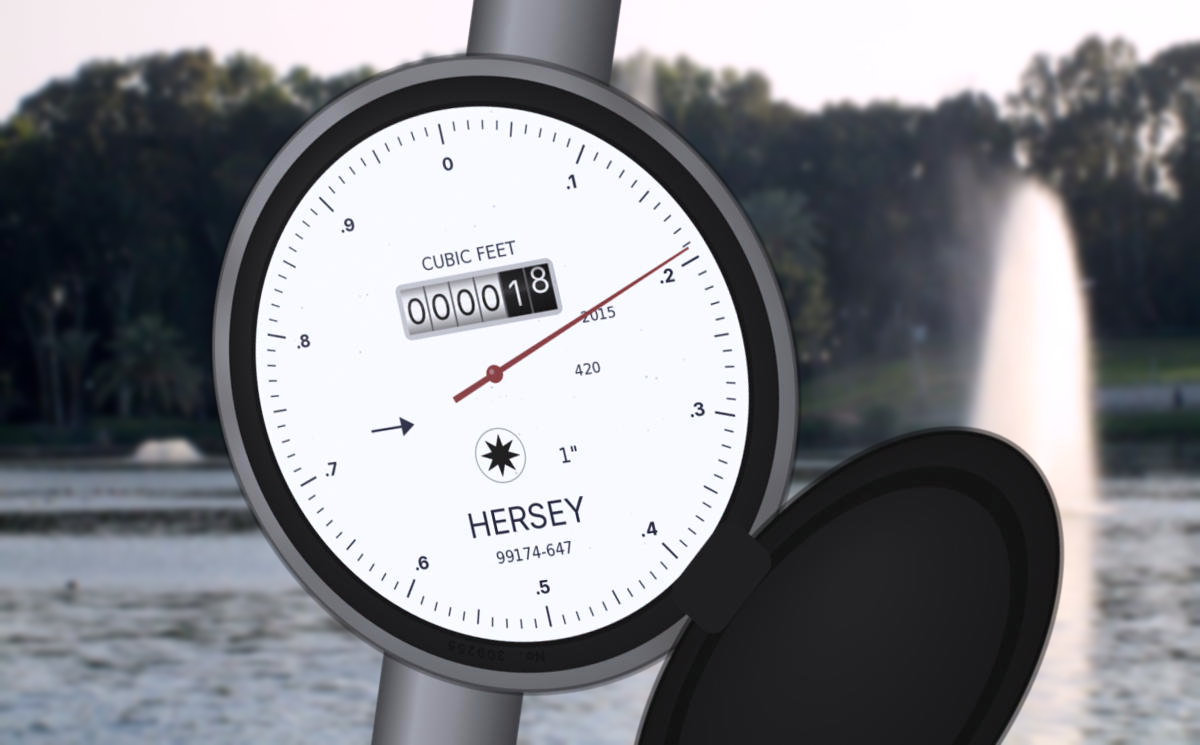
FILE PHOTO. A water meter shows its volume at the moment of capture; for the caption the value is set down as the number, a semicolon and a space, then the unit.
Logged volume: 18.19; ft³
